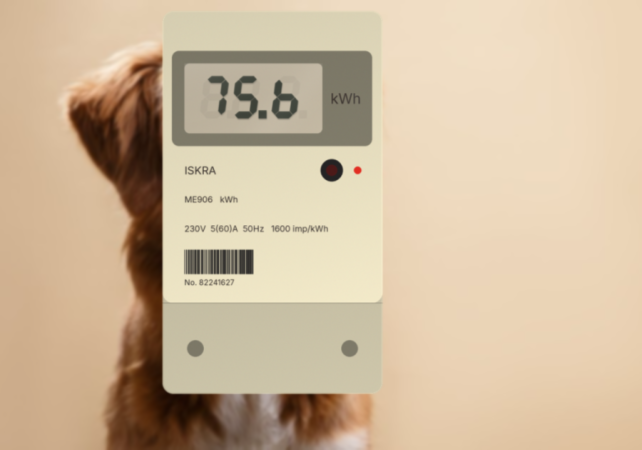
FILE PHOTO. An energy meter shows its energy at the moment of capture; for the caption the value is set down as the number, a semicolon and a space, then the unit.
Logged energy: 75.6; kWh
